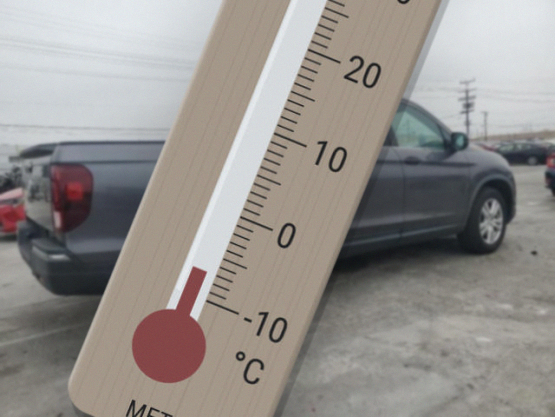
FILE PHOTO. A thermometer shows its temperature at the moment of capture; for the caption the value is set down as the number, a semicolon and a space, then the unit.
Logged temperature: -7; °C
